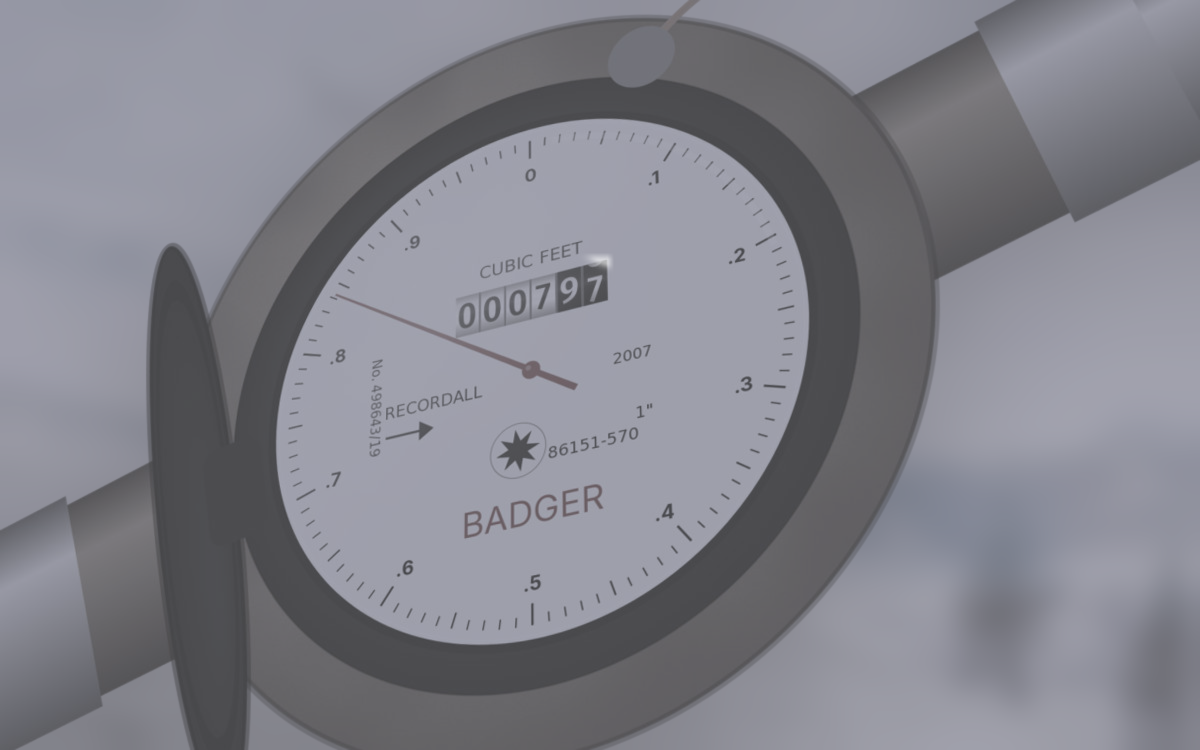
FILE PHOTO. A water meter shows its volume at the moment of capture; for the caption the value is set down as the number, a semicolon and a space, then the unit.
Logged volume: 796.84; ft³
